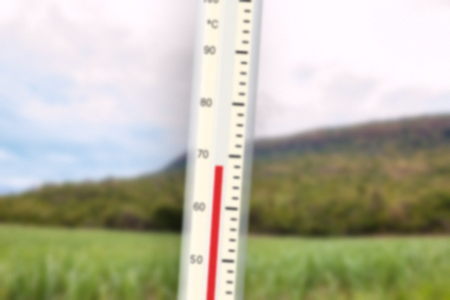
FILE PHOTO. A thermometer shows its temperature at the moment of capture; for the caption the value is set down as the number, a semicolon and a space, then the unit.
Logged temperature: 68; °C
